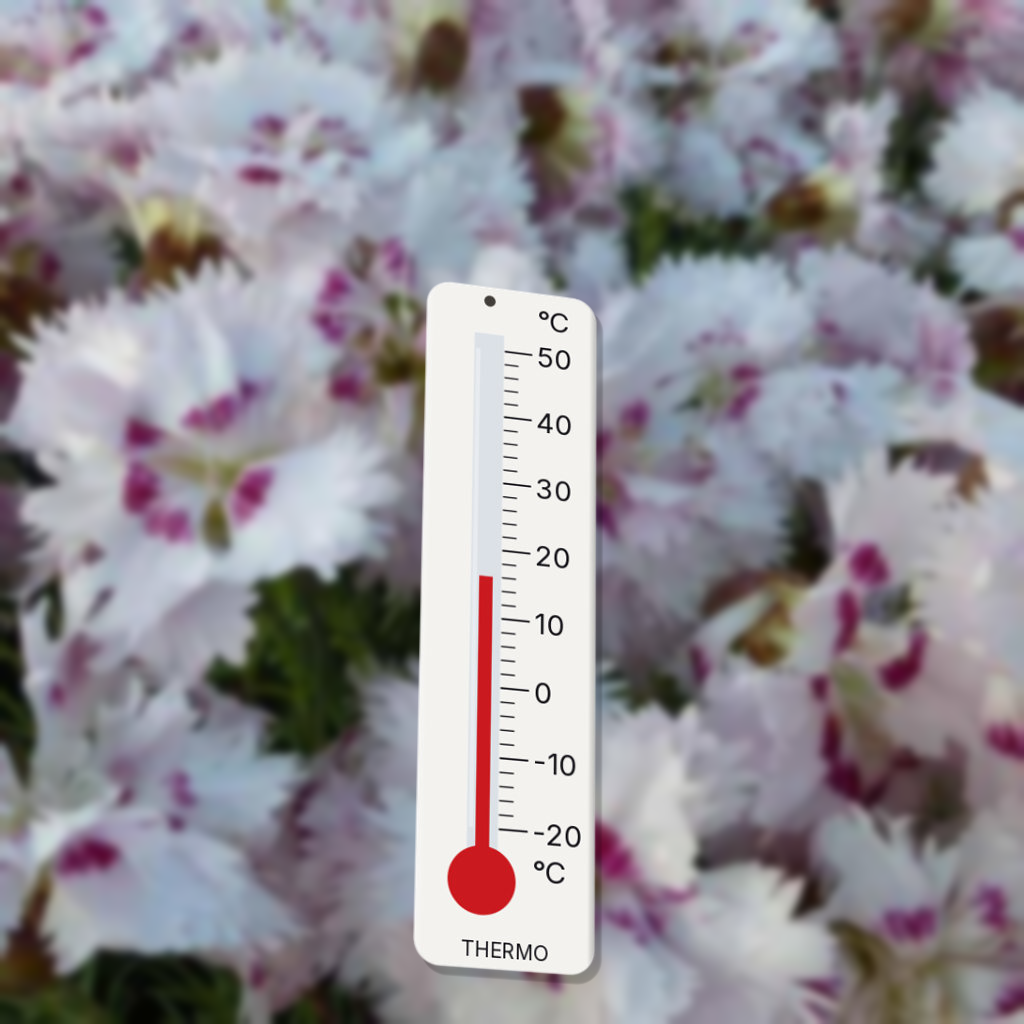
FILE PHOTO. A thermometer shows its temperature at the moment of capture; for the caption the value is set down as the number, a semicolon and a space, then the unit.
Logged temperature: 16; °C
